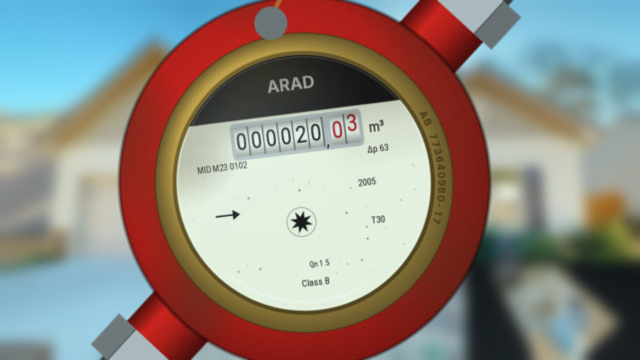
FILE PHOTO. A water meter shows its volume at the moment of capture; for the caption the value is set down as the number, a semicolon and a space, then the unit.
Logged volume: 20.03; m³
